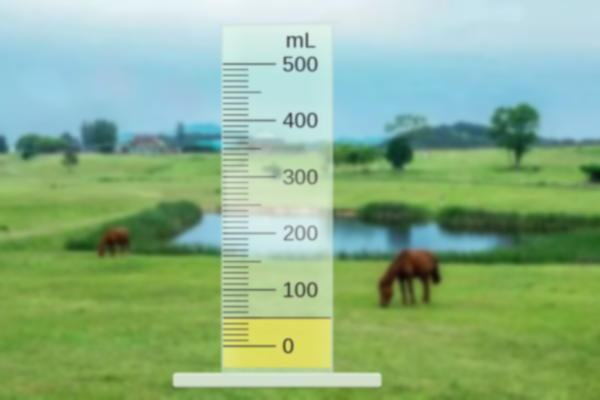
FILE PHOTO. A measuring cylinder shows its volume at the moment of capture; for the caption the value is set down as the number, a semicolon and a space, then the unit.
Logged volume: 50; mL
